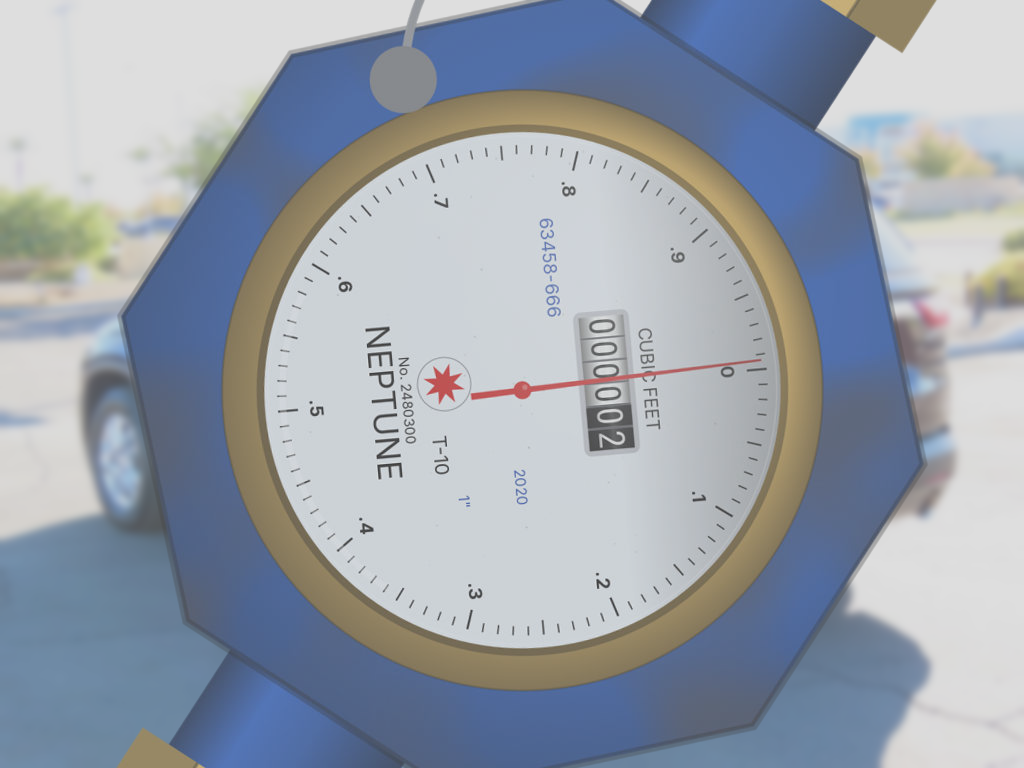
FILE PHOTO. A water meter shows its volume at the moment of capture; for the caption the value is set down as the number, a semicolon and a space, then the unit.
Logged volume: 1.99; ft³
